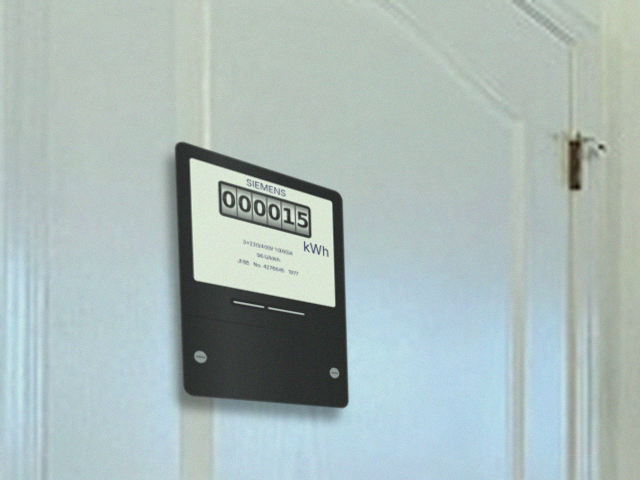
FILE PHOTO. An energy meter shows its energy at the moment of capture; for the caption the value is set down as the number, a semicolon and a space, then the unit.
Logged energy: 15; kWh
